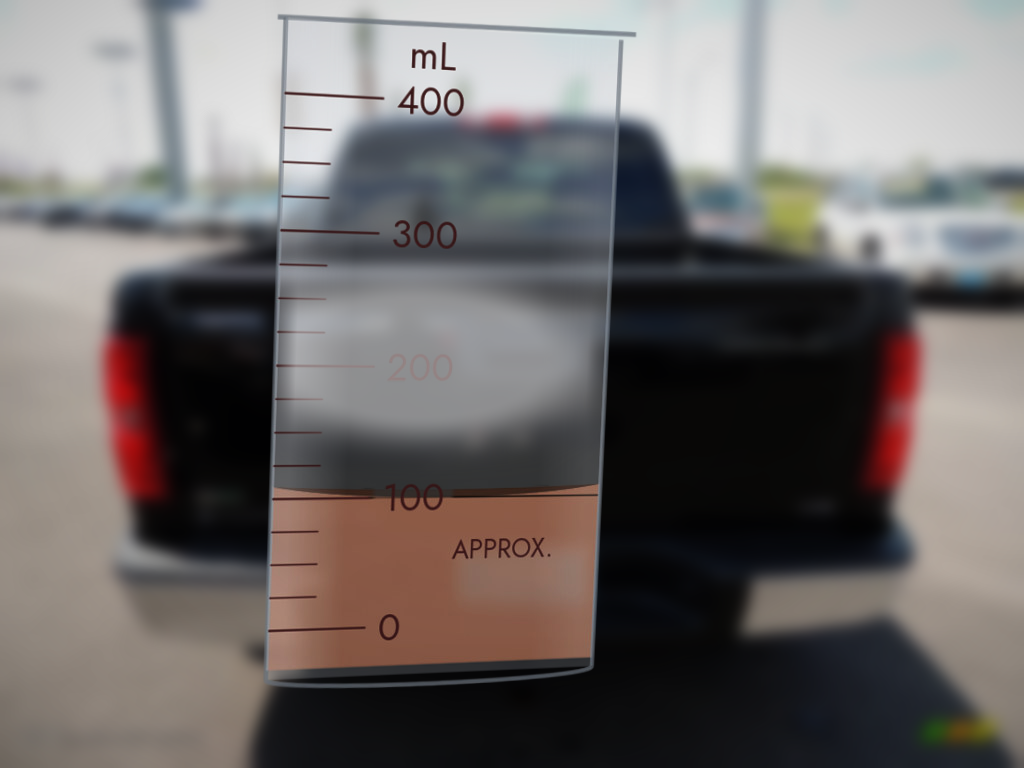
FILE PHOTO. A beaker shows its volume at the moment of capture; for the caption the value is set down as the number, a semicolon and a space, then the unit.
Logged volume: 100; mL
